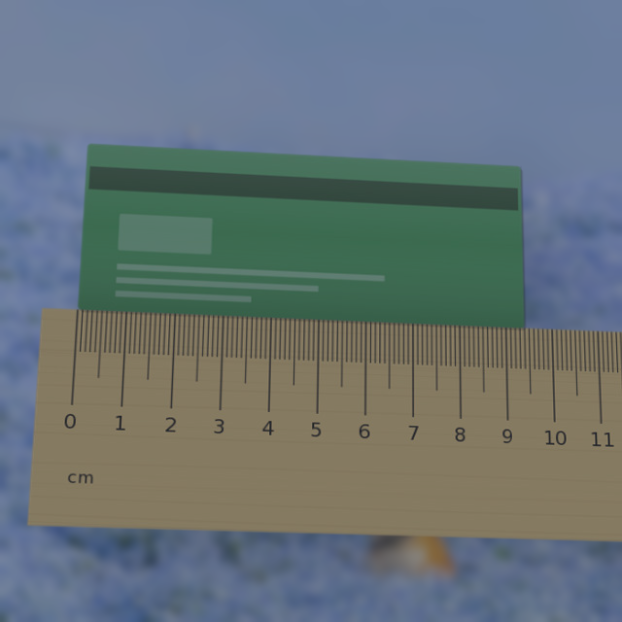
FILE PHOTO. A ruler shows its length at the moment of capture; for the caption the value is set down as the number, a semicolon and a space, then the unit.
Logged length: 9.4; cm
